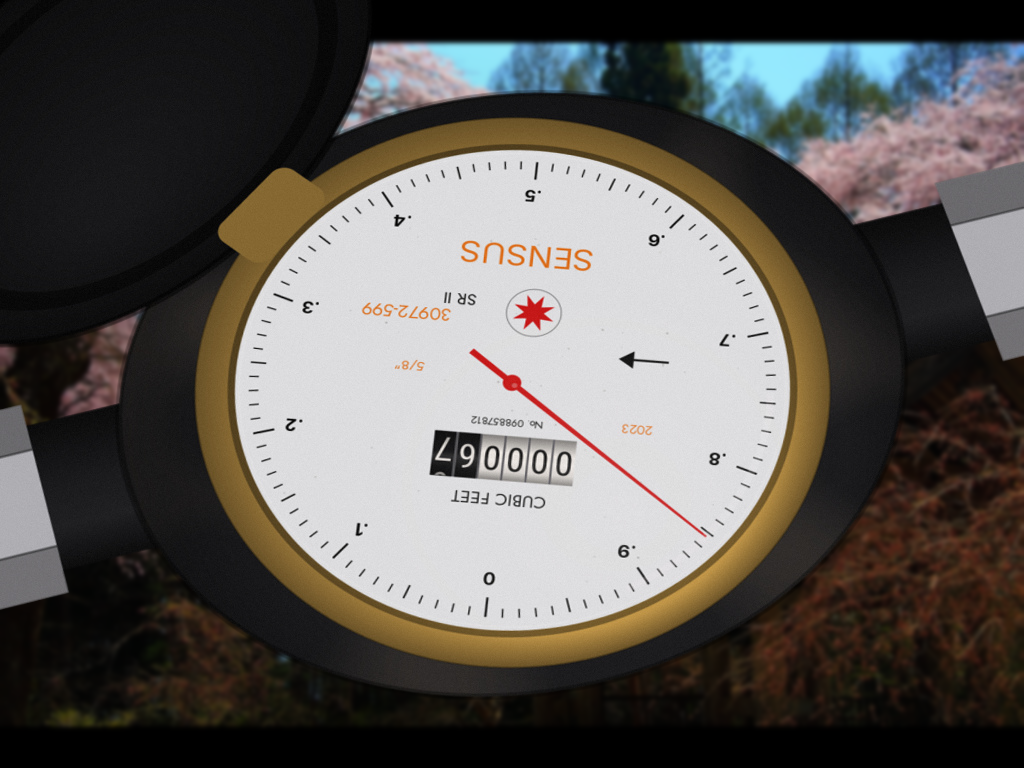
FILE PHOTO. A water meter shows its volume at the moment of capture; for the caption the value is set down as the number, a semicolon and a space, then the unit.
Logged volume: 66.85; ft³
